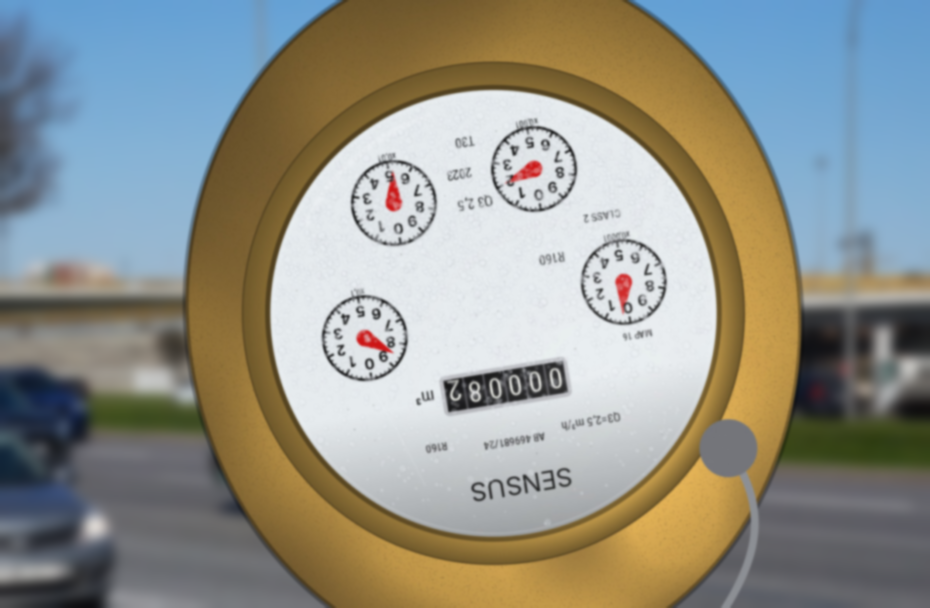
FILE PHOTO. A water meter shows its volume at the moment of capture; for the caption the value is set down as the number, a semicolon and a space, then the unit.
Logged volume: 81.8520; m³
